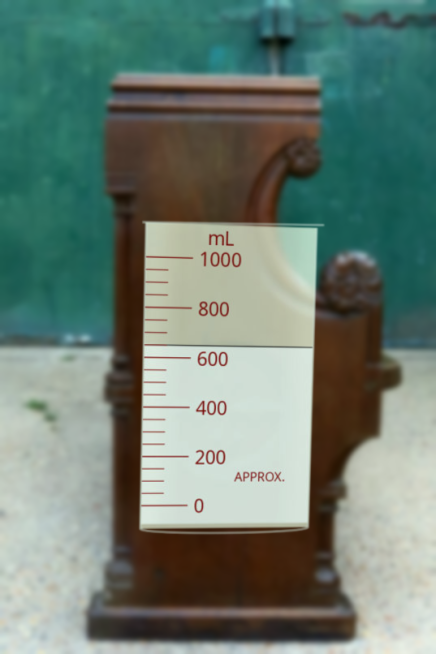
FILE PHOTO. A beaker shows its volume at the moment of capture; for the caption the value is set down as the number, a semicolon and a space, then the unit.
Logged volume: 650; mL
